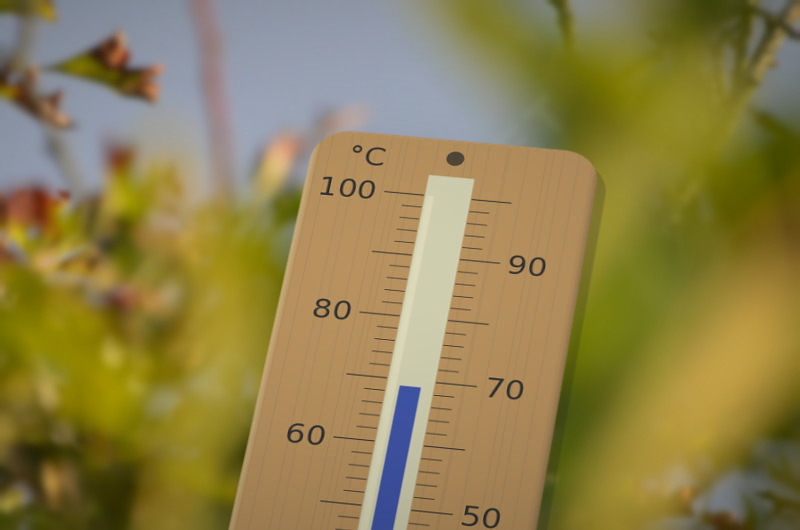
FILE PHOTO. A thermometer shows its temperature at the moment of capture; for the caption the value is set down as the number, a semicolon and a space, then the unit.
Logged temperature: 69; °C
